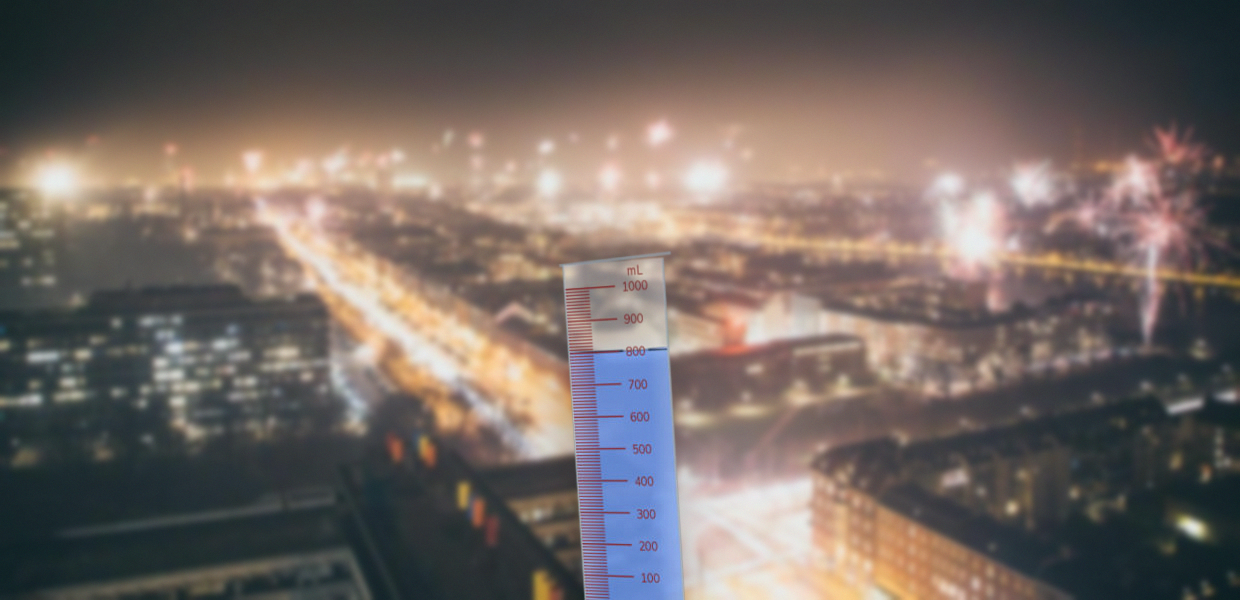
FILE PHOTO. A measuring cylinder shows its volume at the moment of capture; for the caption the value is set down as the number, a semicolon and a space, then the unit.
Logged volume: 800; mL
